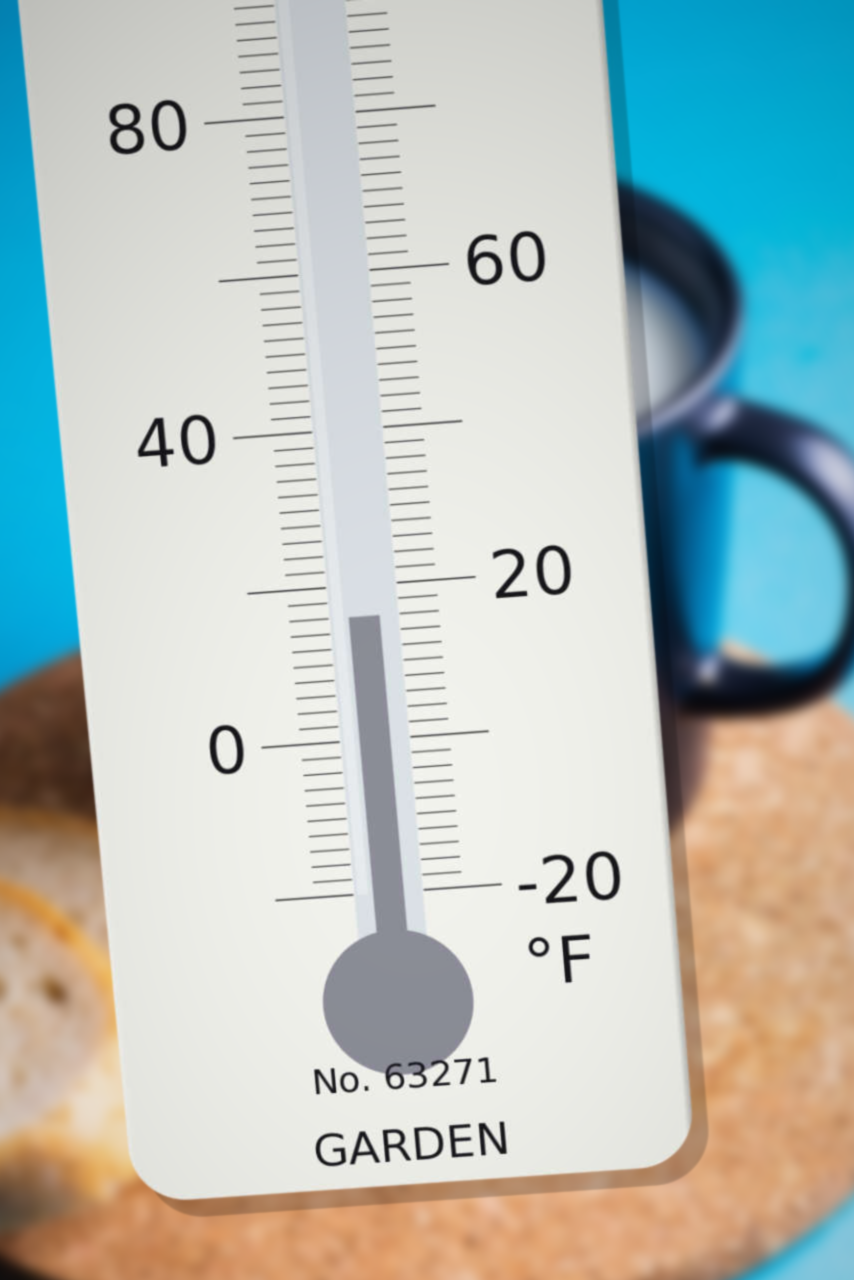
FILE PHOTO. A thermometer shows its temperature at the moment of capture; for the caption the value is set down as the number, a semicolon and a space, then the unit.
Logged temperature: 16; °F
